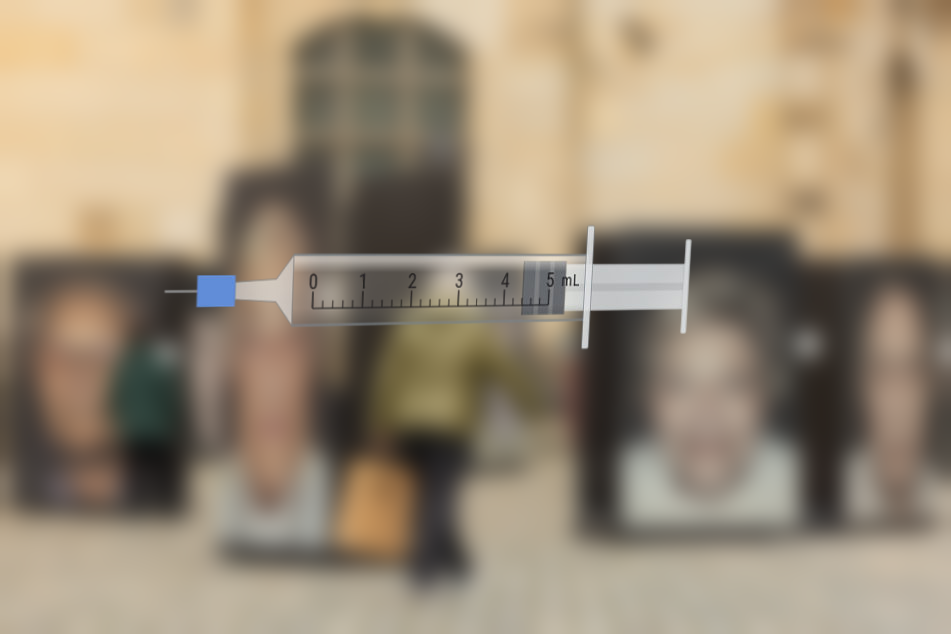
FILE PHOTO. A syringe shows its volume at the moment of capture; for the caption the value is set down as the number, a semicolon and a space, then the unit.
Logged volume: 4.4; mL
